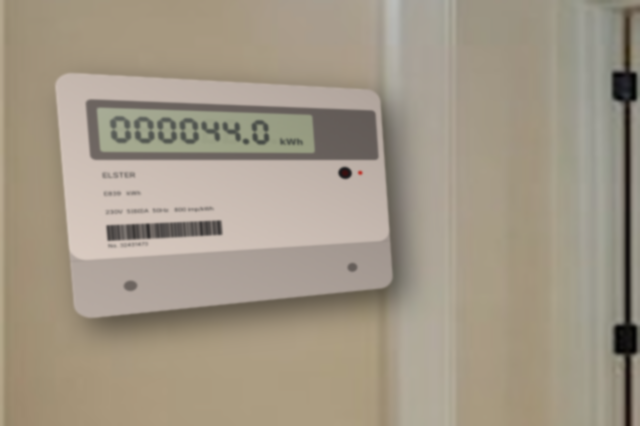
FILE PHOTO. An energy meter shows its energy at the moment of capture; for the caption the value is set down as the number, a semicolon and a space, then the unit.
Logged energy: 44.0; kWh
